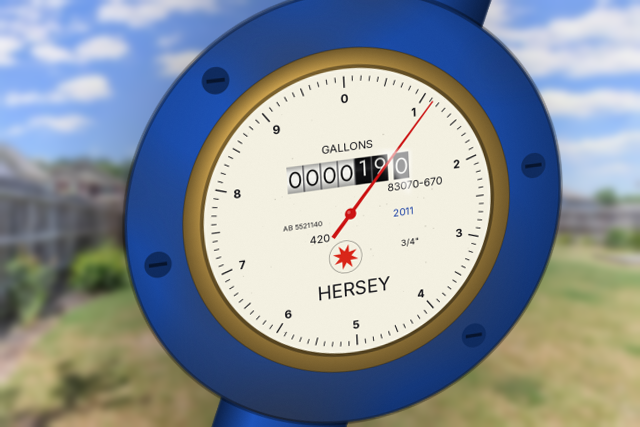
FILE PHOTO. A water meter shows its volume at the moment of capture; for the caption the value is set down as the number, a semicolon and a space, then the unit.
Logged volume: 191.1; gal
